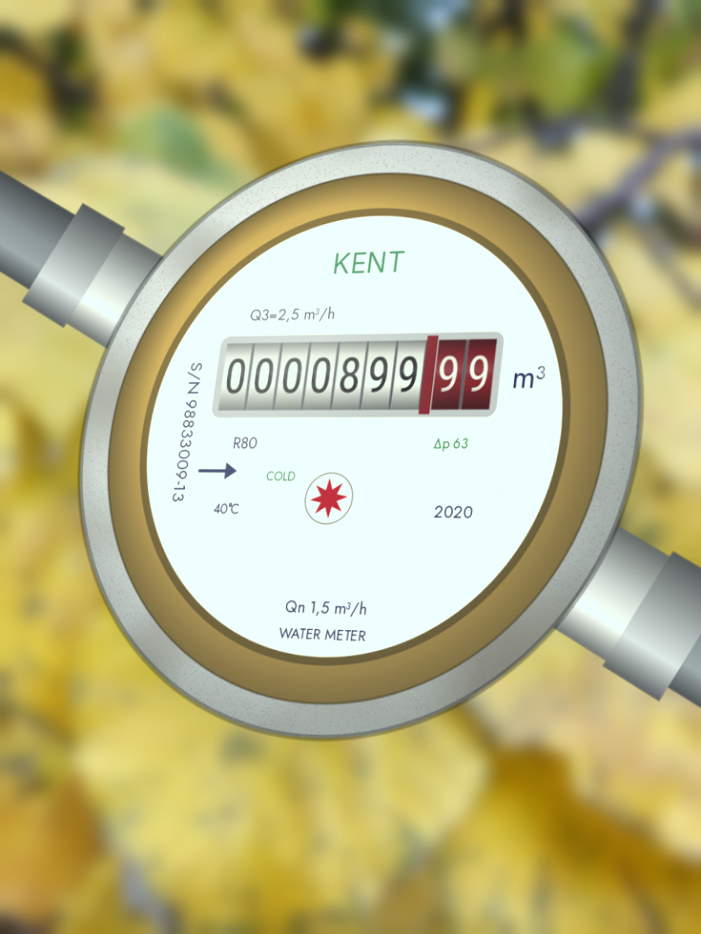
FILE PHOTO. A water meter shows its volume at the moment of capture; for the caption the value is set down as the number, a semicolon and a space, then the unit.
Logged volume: 899.99; m³
